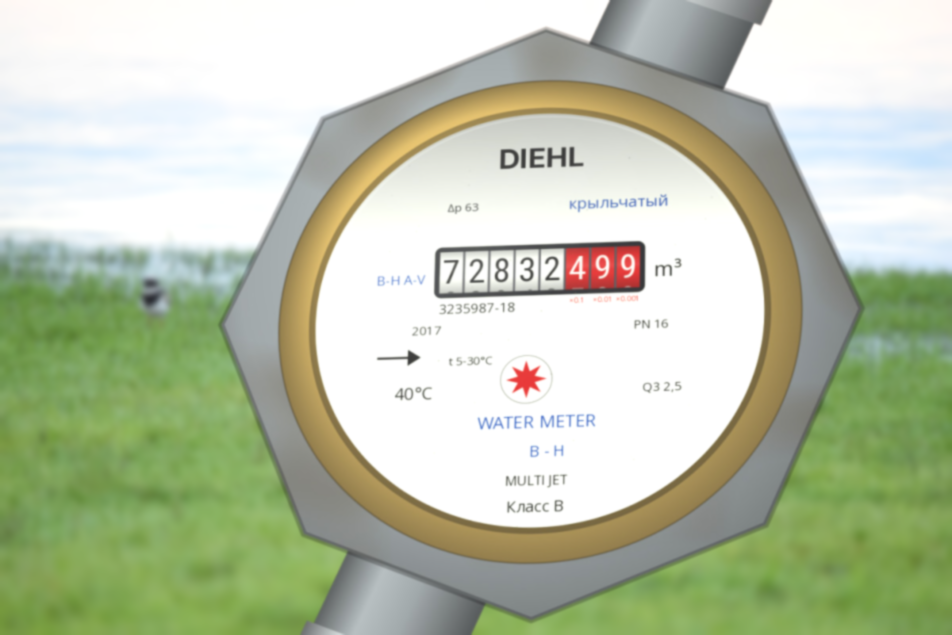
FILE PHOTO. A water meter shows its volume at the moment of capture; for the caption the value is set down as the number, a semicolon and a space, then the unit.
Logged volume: 72832.499; m³
